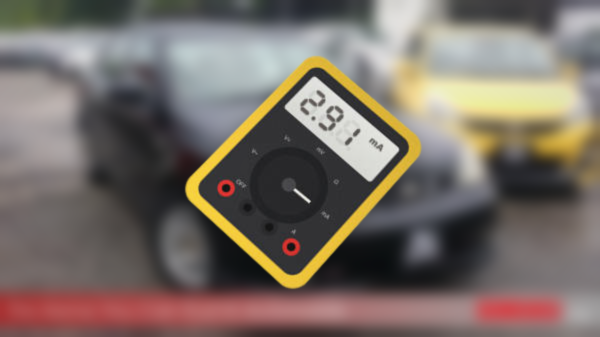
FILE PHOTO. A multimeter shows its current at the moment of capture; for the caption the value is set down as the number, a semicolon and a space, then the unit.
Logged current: 2.91; mA
